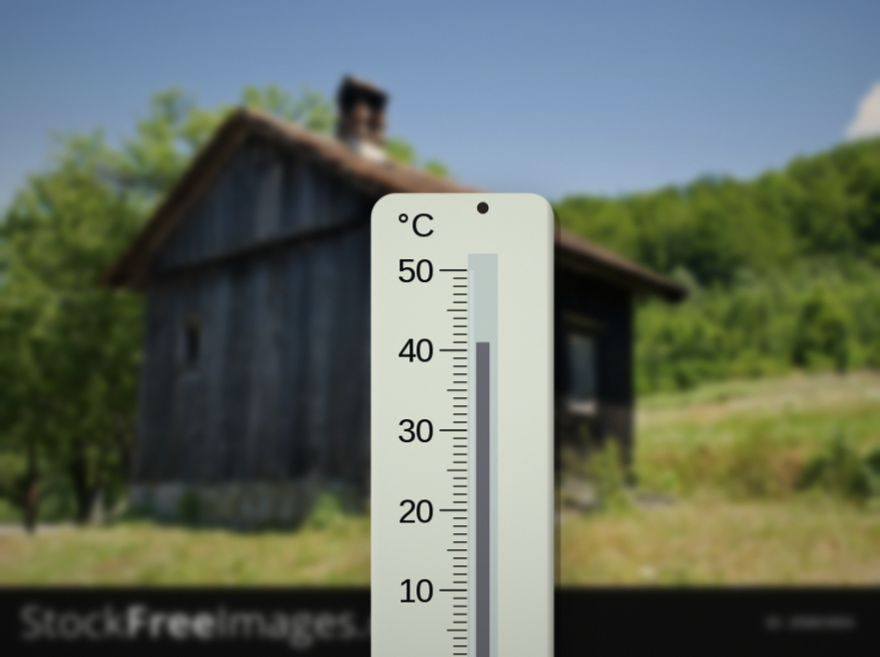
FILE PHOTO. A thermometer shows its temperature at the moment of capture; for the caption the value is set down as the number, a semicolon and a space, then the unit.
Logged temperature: 41; °C
